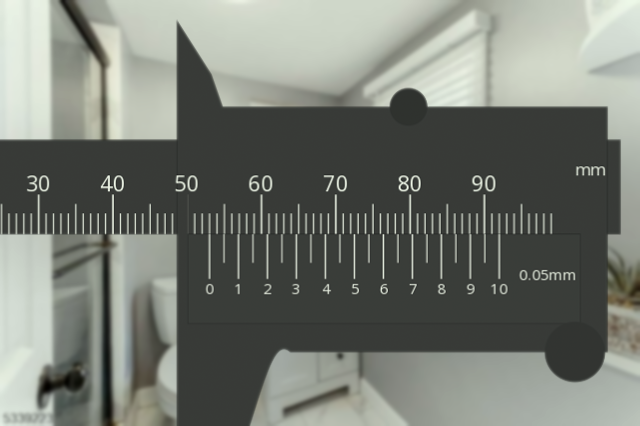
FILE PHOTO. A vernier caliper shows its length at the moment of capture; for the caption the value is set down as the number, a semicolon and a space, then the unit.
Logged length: 53.0; mm
